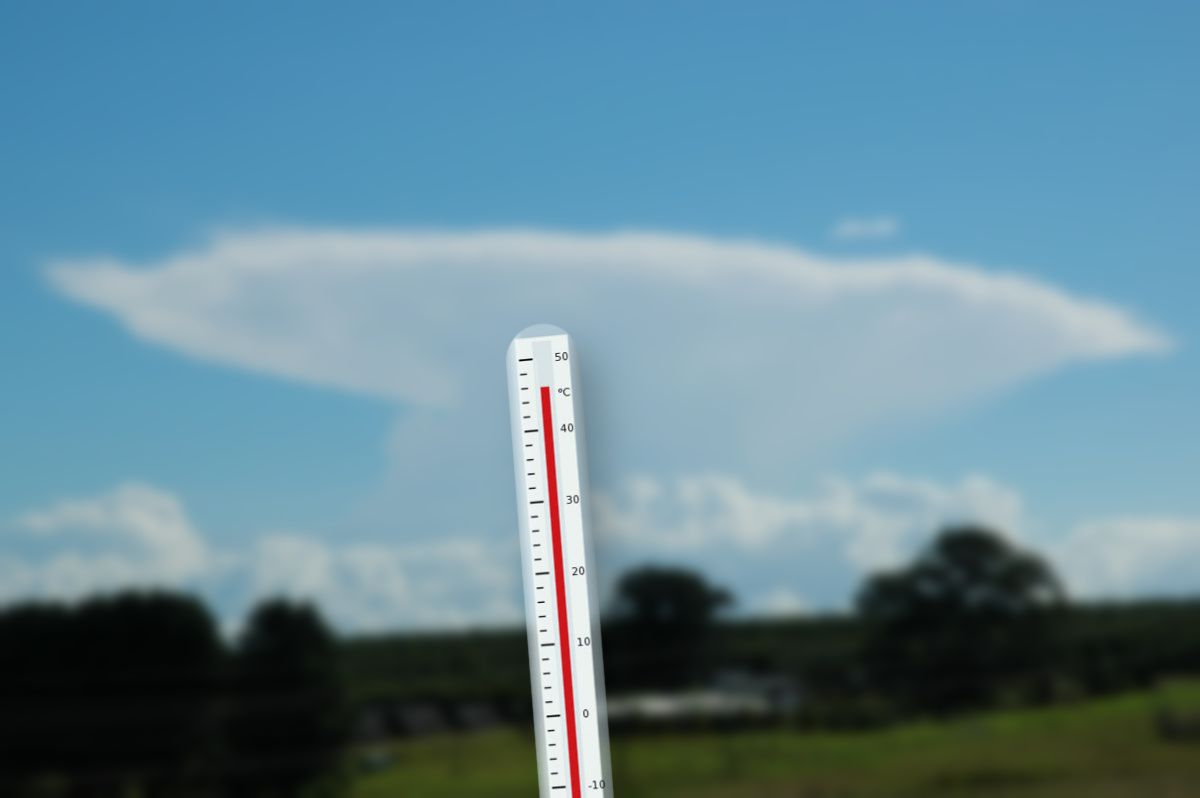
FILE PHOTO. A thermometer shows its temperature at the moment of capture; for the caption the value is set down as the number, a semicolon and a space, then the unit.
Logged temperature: 46; °C
